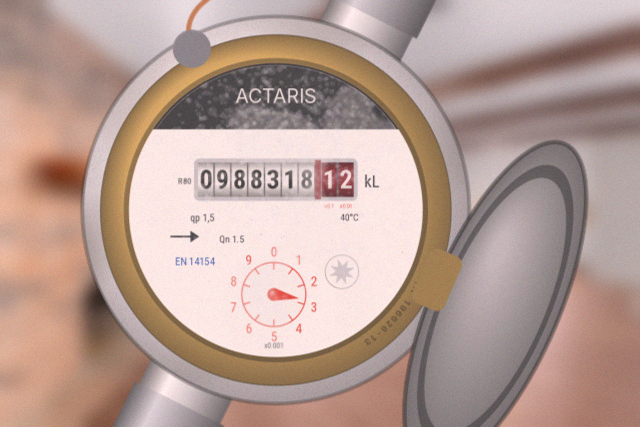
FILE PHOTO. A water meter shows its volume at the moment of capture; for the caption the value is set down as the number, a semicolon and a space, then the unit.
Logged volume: 988318.122; kL
